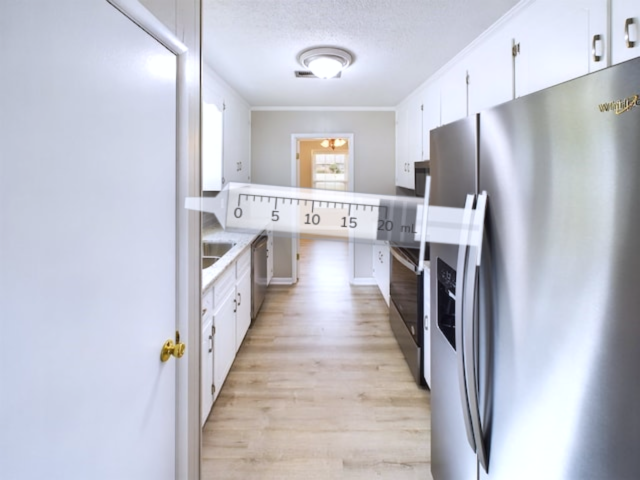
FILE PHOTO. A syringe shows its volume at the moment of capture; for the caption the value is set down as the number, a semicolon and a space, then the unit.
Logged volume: 19; mL
